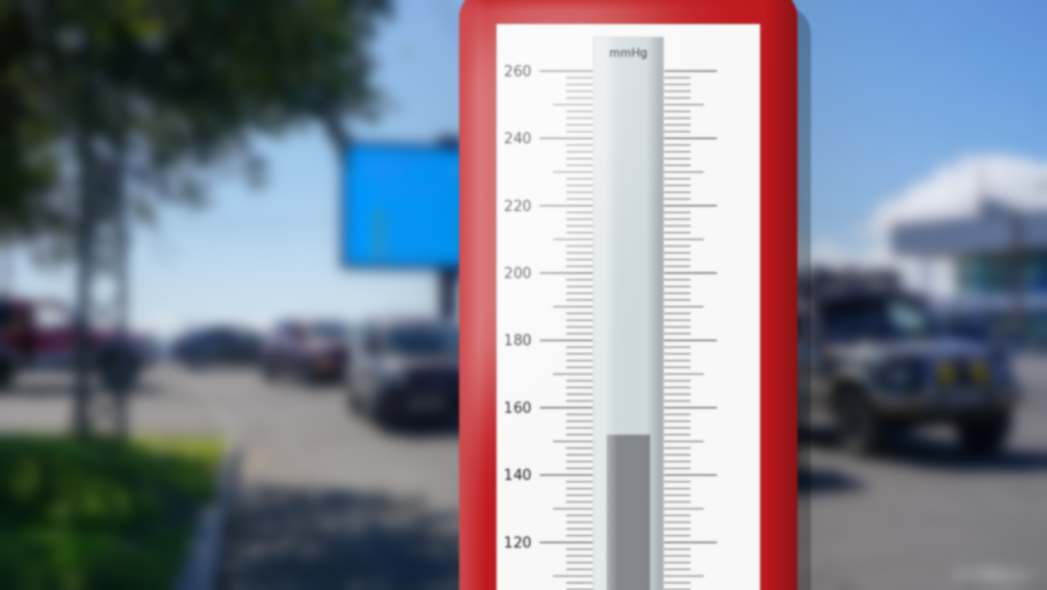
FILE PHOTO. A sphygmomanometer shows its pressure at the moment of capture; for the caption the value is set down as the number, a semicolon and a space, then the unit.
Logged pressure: 152; mmHg
